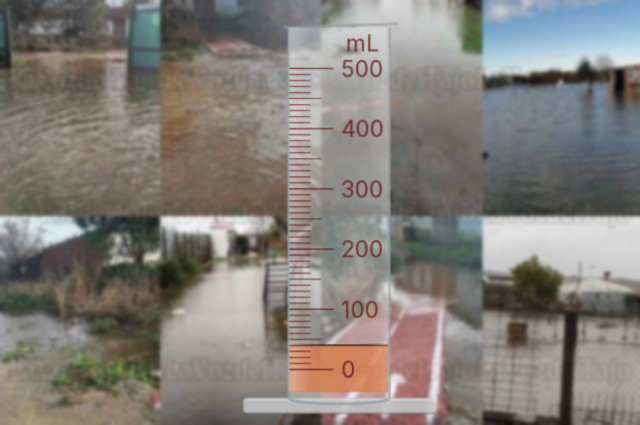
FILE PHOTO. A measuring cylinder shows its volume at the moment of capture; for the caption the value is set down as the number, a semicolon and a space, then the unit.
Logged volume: 40; mL
